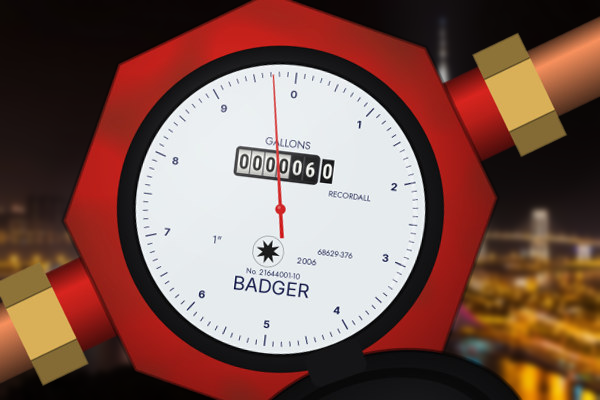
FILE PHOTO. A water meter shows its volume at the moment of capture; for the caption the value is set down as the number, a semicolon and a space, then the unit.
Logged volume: 59.7; gal
